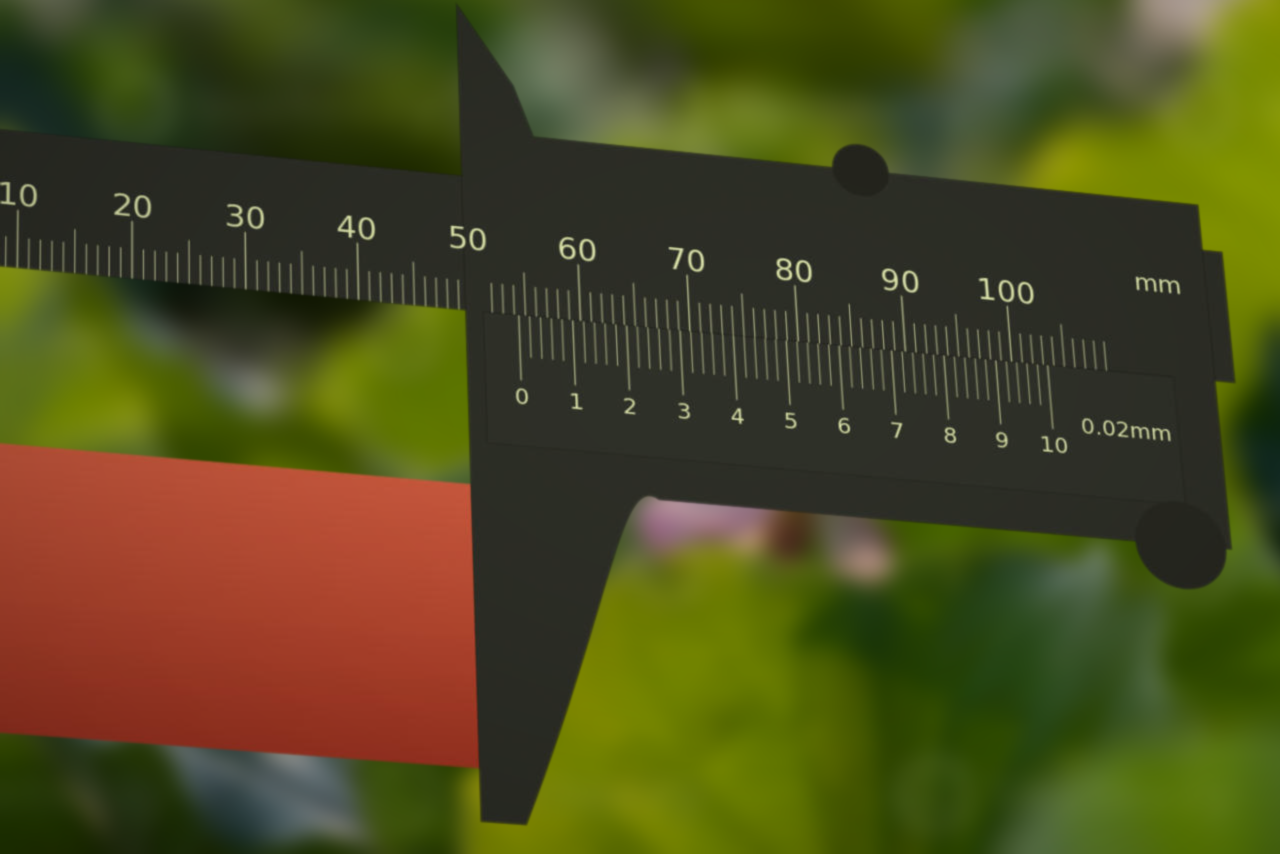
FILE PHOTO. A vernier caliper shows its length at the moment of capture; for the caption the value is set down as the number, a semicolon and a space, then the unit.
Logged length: 54.4; mm
